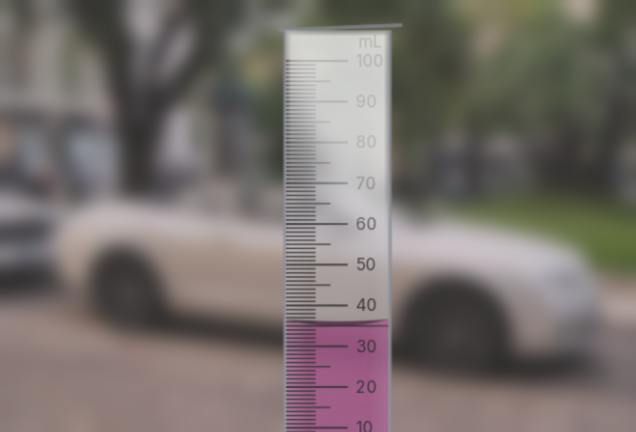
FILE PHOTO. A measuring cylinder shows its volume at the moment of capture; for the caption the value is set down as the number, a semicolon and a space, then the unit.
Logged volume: 35; mL
